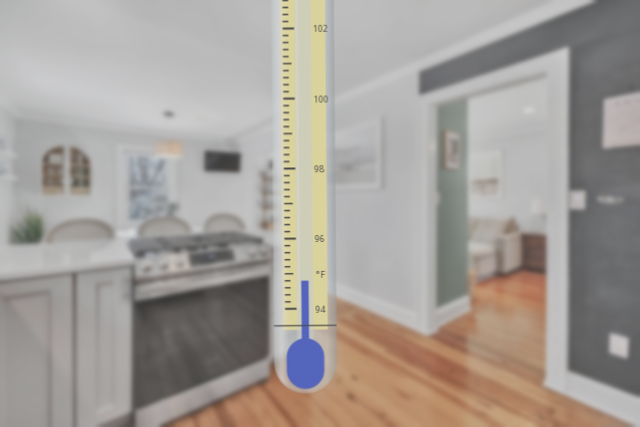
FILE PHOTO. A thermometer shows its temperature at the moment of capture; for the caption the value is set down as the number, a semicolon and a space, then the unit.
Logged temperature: 94.8; °F
